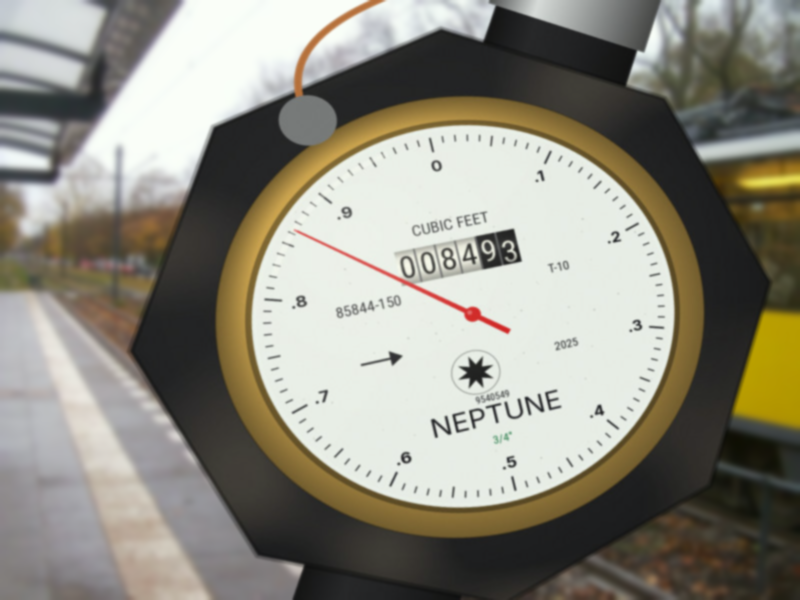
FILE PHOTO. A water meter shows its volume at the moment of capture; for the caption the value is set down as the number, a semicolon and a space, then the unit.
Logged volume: 8492.86; ft³
